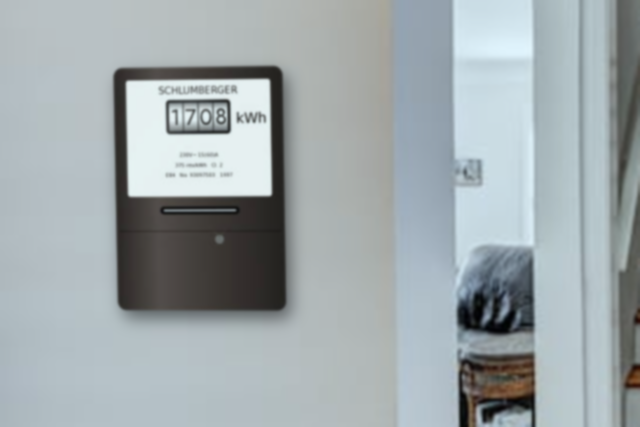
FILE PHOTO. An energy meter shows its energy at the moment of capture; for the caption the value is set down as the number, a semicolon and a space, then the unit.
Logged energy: 1708; kWh
